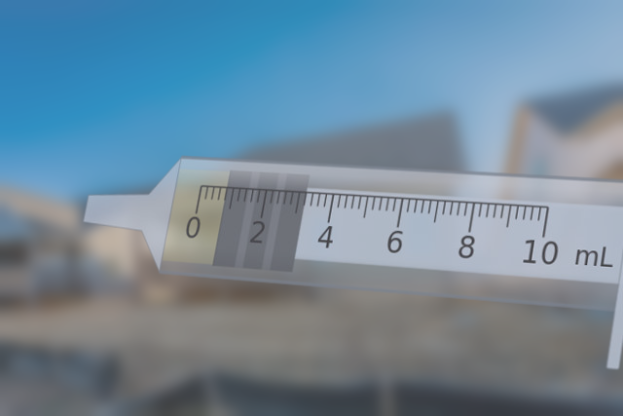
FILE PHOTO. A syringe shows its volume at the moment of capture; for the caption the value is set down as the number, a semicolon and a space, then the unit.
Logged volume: 0.8; mL
